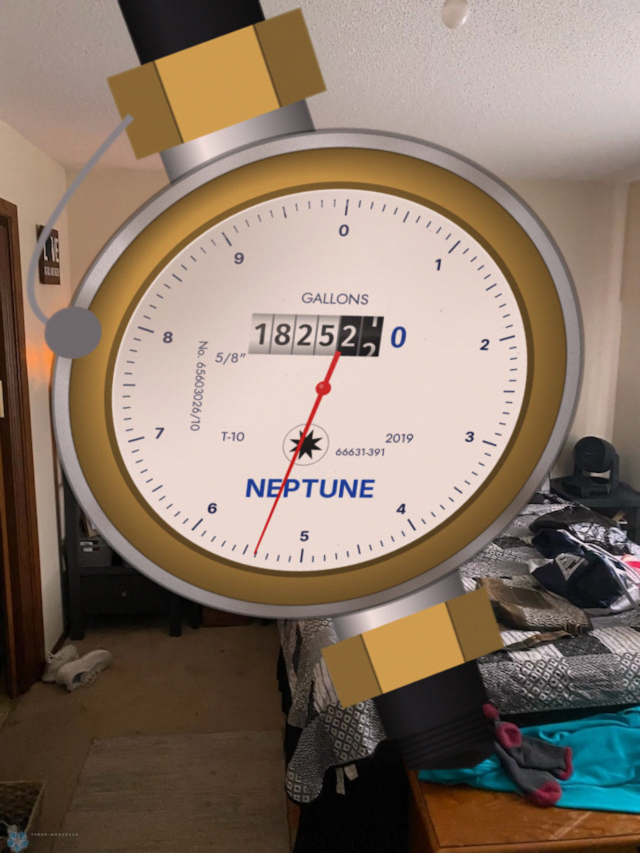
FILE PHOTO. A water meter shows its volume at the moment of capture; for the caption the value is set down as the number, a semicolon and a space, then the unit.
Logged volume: 1825215.4; gal
